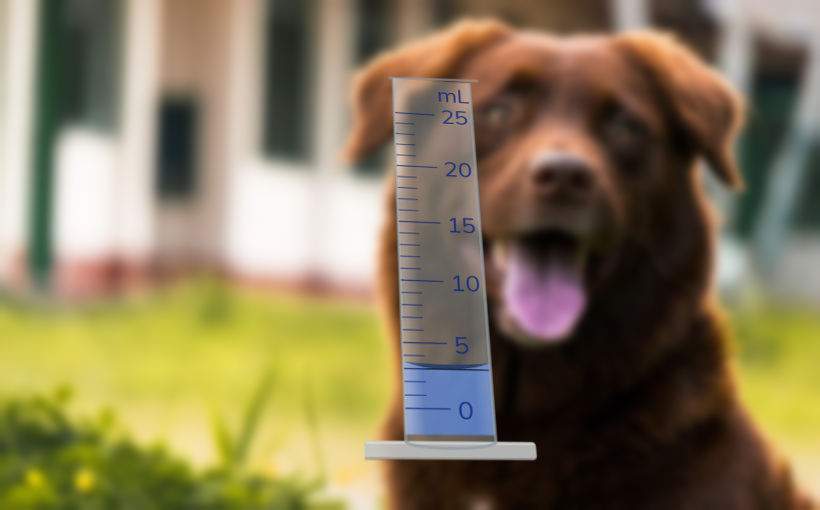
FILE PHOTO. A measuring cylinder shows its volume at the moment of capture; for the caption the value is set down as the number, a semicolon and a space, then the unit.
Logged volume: 3; mL
